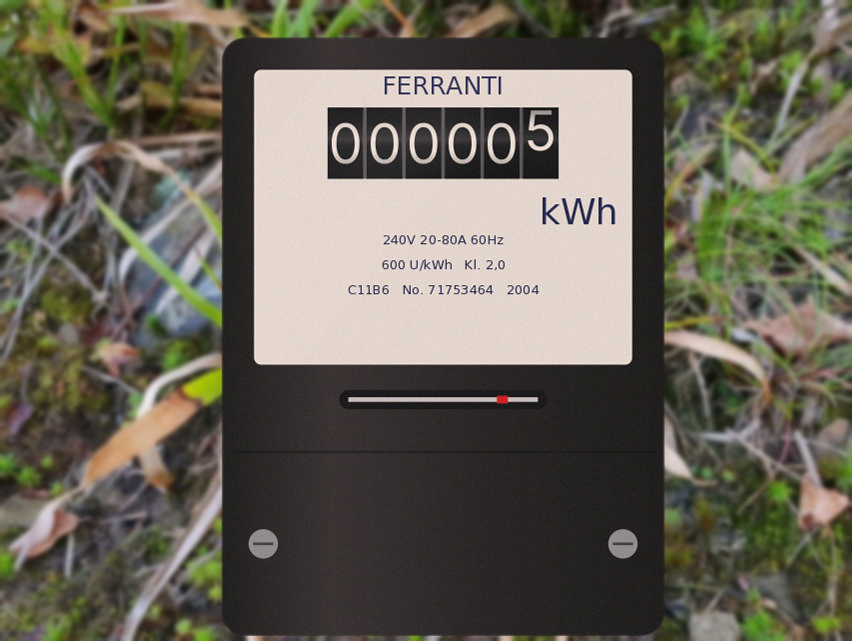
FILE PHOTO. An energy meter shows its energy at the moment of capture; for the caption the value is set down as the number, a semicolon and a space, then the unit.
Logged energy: 5; kWh
